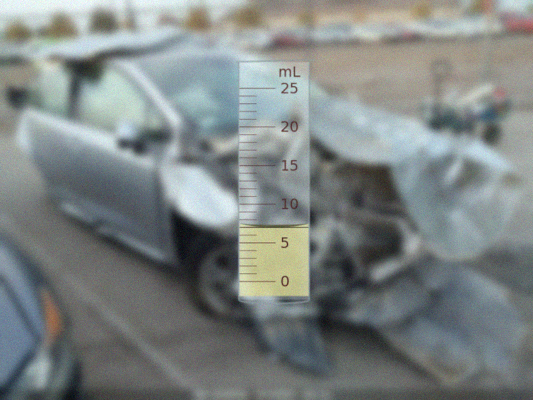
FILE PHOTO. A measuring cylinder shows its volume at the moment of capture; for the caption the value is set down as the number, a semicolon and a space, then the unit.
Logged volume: 7; mL
